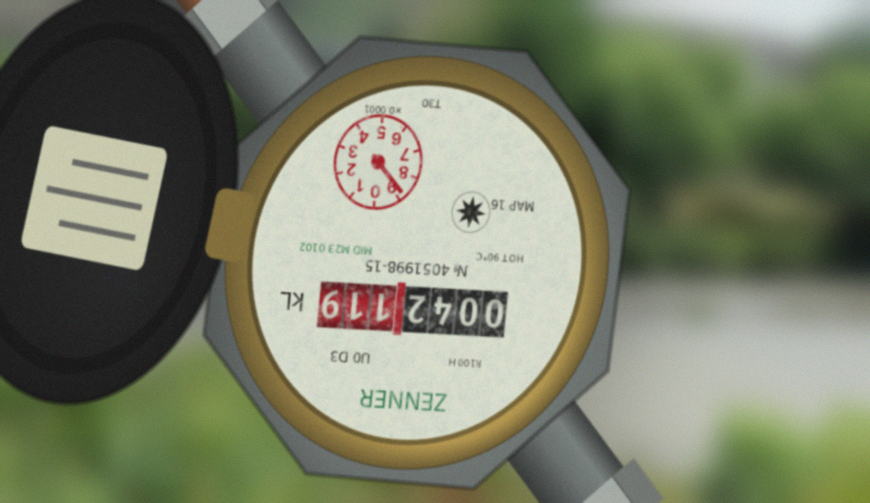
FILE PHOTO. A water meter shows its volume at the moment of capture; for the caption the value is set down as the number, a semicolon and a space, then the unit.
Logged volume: 42.1198; kL
